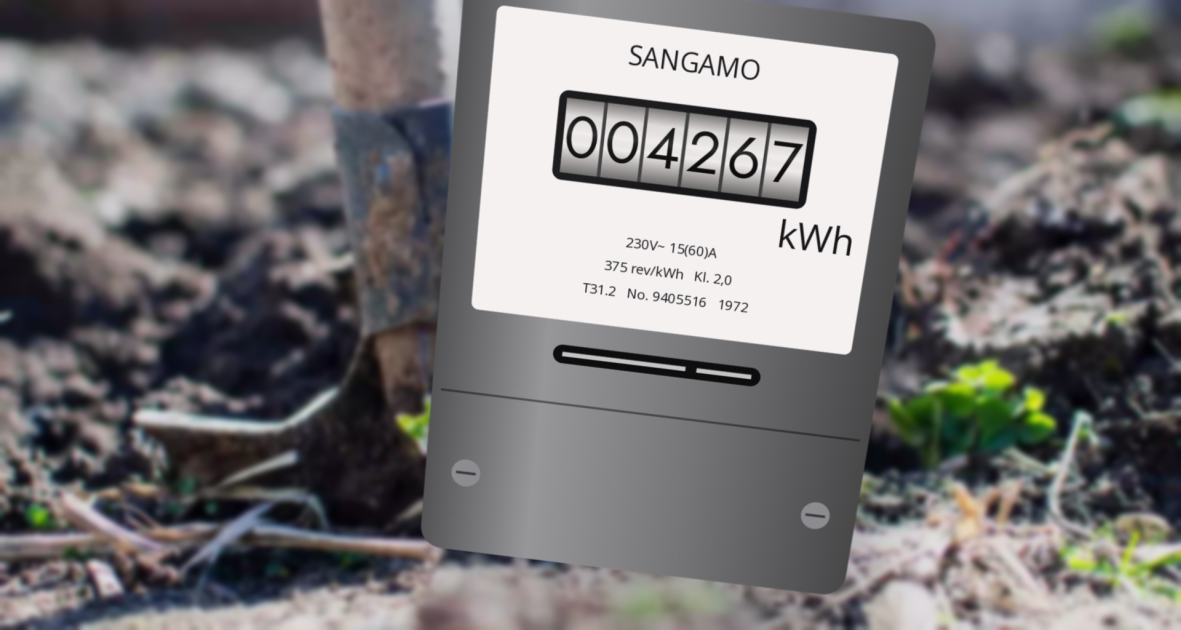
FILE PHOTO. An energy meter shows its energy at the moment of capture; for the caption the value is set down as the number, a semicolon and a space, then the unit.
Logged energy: 4267; kWh
